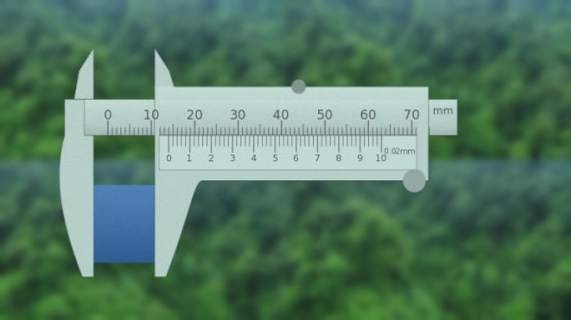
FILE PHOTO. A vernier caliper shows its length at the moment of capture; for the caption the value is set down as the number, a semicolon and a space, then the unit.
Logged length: 14.0; mm
